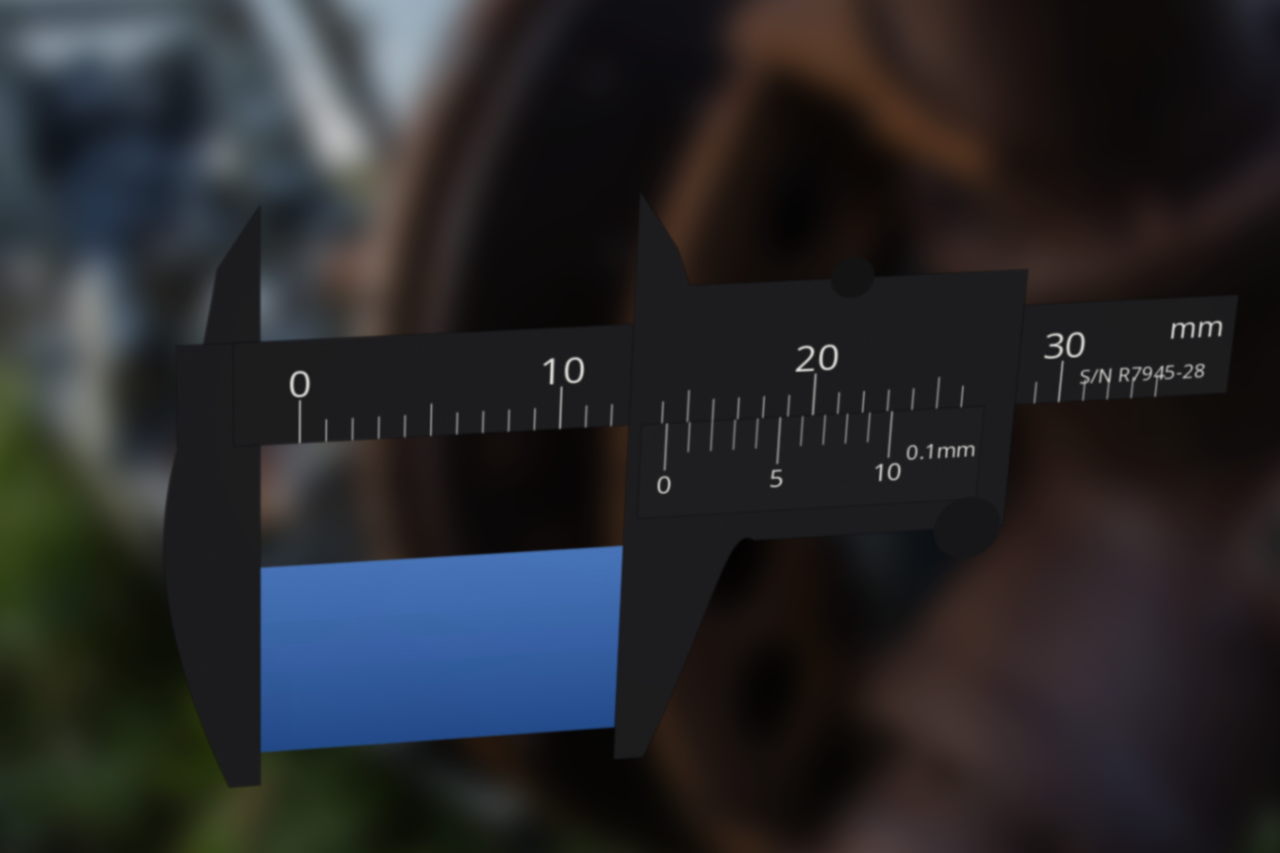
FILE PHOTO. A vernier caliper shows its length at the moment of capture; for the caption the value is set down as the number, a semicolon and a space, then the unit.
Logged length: 14.2; mm
